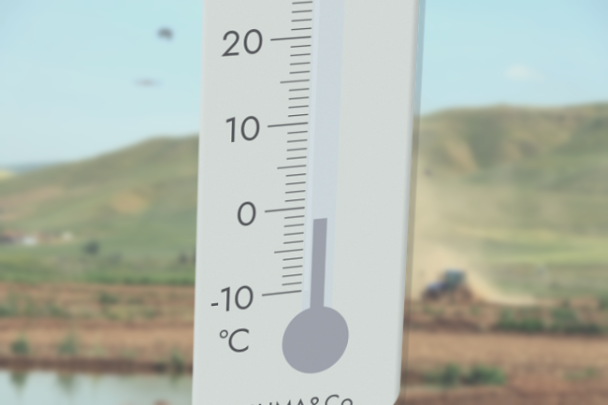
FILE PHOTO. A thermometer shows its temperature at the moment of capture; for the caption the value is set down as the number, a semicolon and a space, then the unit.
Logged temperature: -1.5; °C
